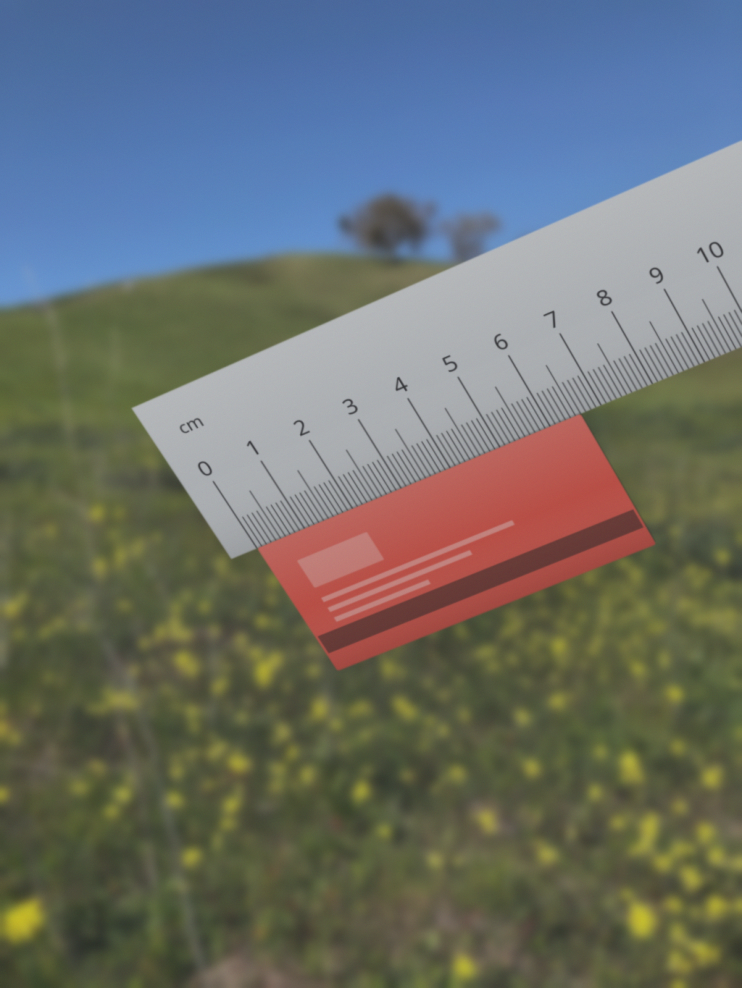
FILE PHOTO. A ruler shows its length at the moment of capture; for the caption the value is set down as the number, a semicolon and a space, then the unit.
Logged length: 6.6; cm
